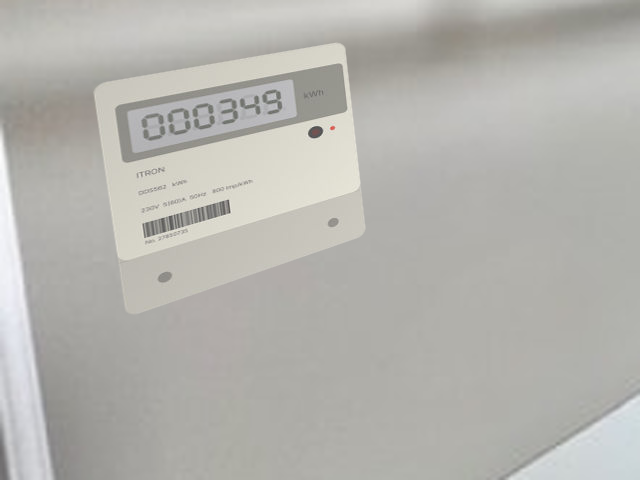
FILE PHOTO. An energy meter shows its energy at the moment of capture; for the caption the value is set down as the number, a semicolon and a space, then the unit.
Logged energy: 349; kWh
